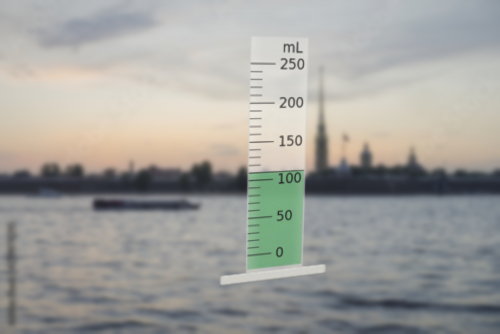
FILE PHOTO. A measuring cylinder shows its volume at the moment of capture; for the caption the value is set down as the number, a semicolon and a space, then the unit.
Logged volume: 110; mL
